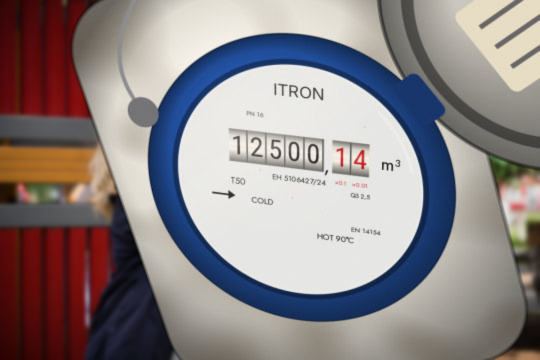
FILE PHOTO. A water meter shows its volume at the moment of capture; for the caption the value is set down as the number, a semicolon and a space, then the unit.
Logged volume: 12500.14; m³
